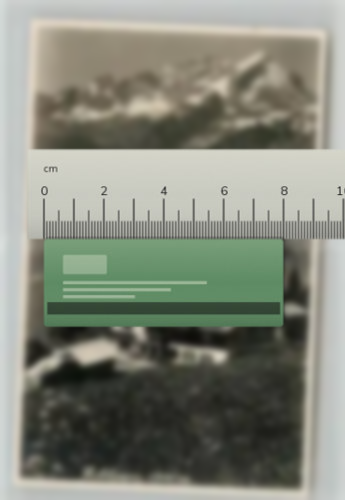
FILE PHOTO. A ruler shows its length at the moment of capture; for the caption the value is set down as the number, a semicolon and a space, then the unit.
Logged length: 8; cm
